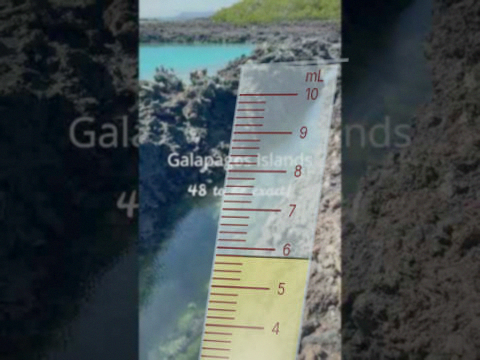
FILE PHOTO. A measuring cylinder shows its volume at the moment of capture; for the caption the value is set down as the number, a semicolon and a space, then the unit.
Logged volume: 5.8; mL
